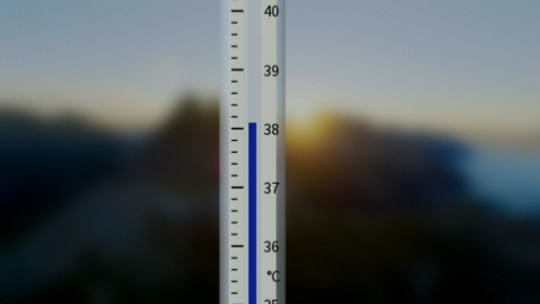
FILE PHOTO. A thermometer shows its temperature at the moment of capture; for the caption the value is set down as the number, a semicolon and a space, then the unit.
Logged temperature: 38.1; °C
